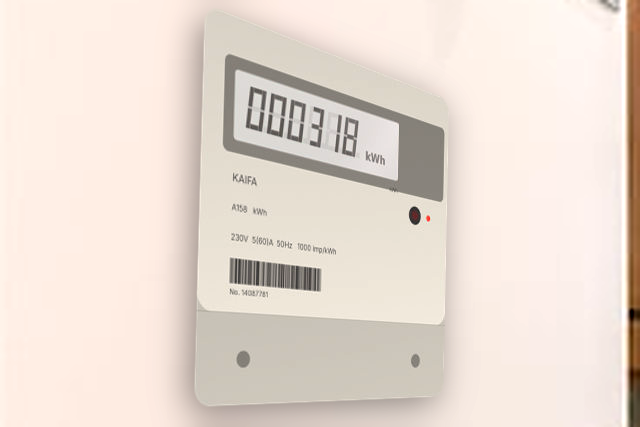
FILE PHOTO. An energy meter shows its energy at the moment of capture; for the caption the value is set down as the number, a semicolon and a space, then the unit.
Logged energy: 318; kWh
